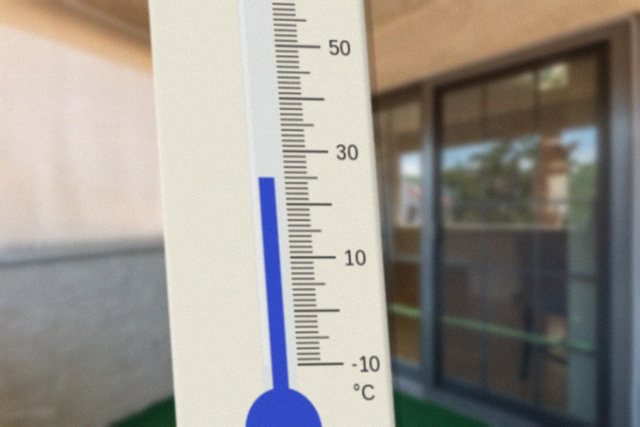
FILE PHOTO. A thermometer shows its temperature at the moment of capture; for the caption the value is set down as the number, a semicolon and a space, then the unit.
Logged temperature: 25; °C
